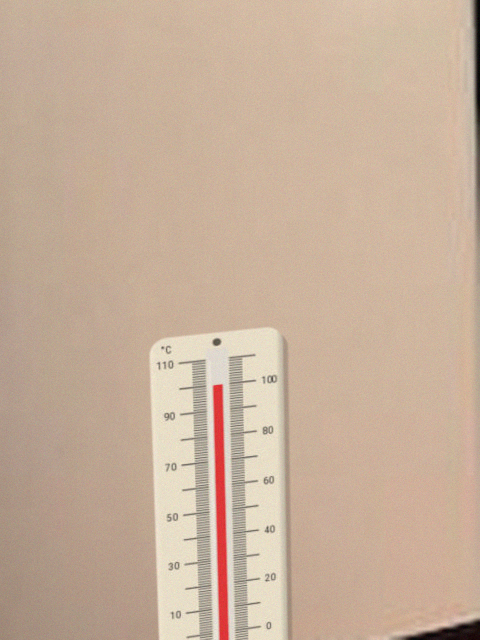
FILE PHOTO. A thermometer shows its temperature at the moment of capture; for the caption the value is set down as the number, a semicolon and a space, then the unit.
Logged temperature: 100; °C
